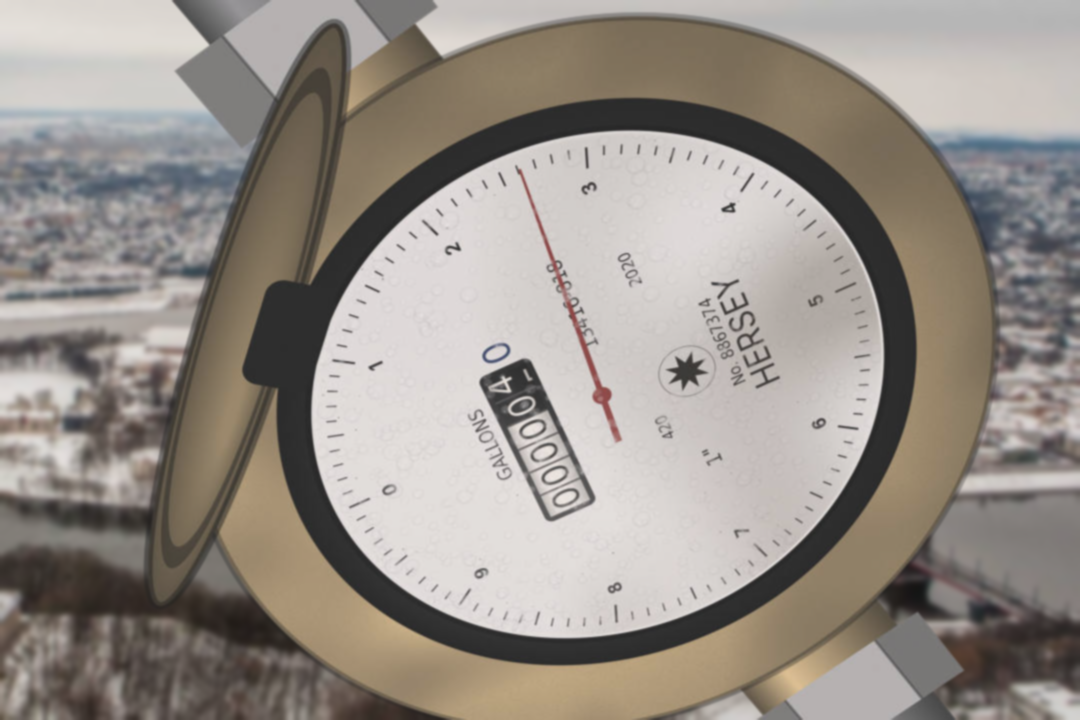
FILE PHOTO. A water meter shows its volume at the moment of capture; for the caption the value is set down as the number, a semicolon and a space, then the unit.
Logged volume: 42.6; gal
